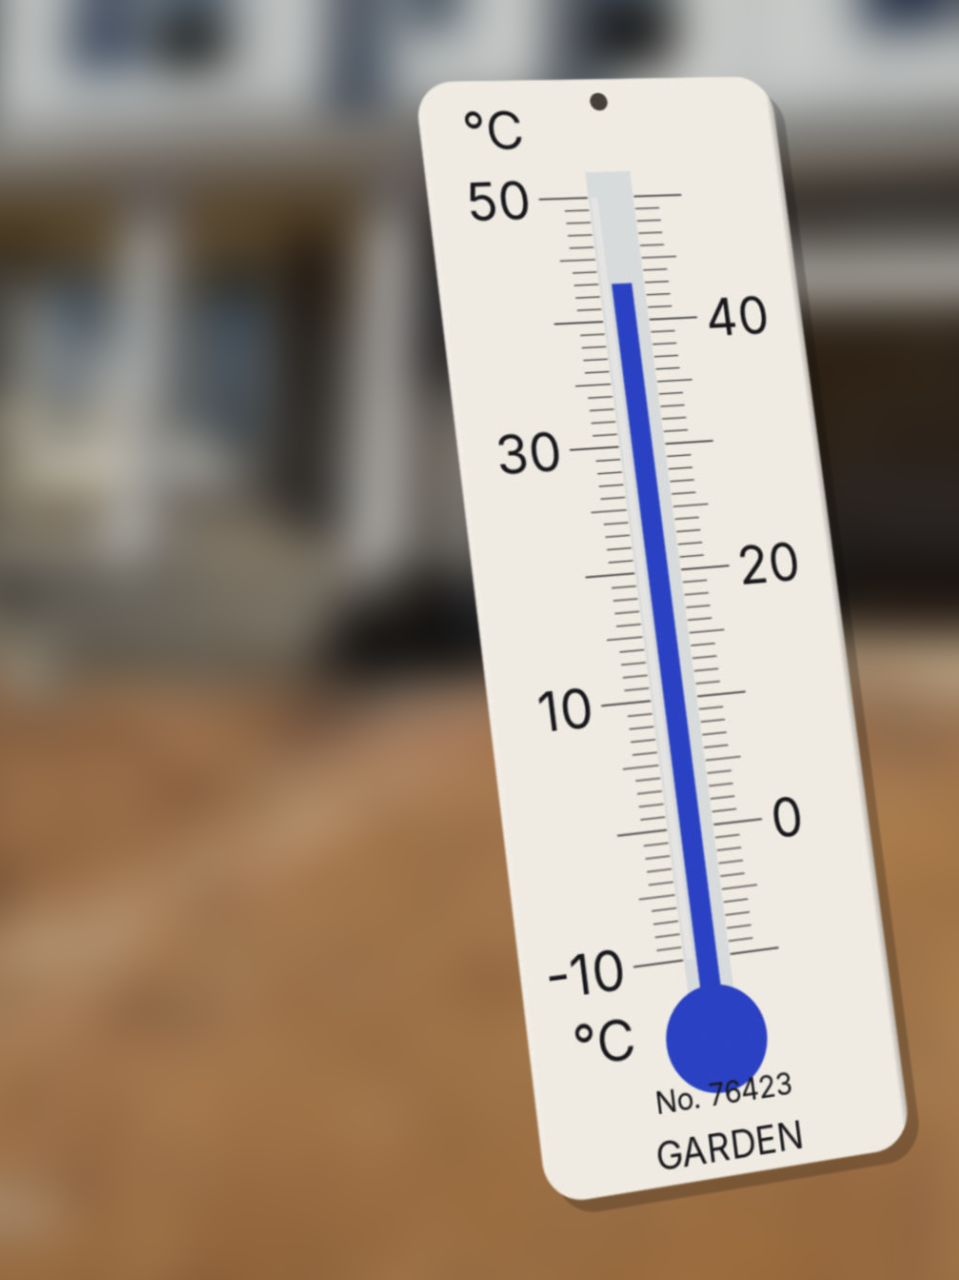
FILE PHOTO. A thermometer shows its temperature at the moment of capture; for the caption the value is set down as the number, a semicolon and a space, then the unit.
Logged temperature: 43; °C
